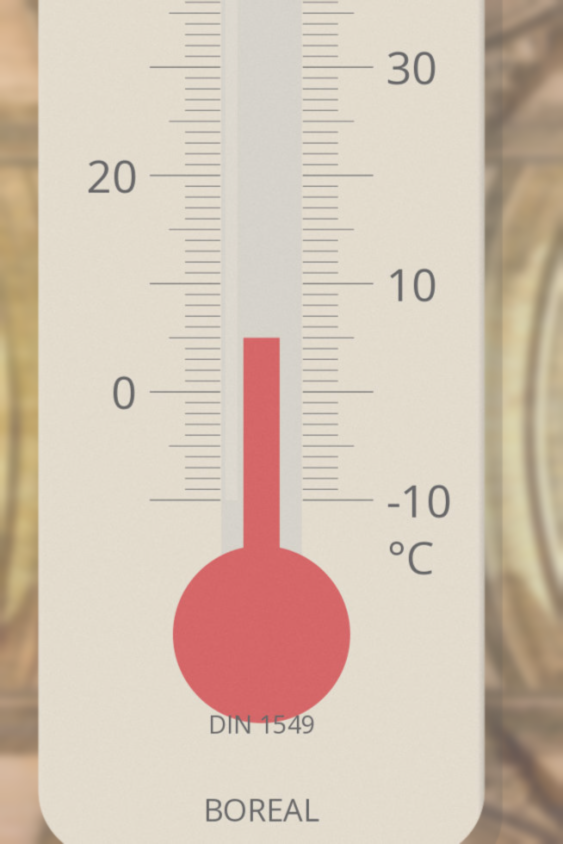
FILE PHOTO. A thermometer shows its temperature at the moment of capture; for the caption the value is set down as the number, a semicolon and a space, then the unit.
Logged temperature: 5; °C
